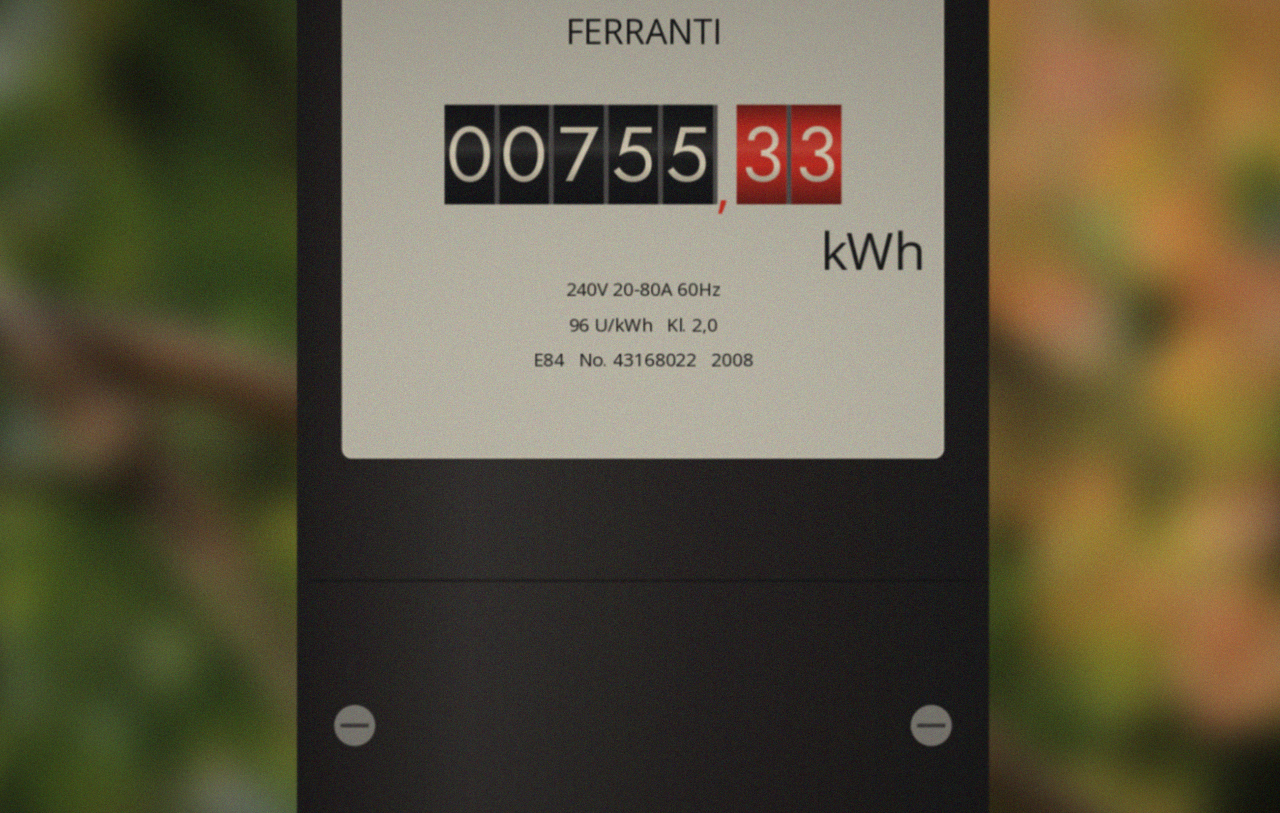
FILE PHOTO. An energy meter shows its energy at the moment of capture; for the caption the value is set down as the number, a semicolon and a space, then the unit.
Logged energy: 755.33; kWh
